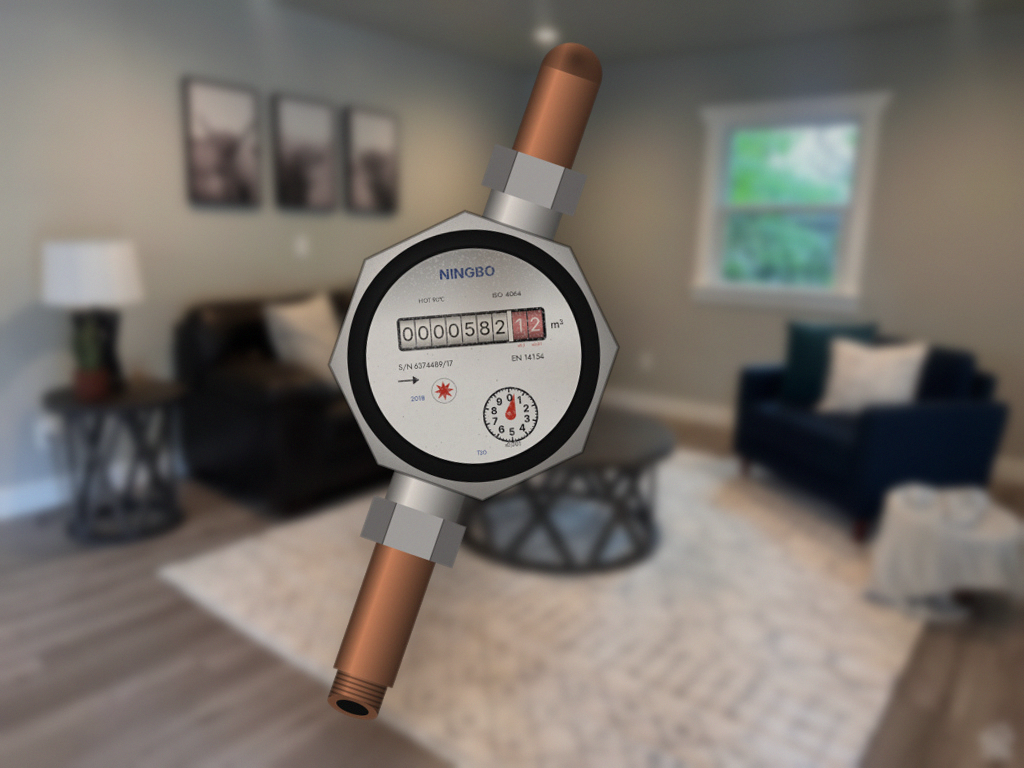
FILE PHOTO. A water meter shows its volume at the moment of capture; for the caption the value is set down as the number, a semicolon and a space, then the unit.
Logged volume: 582.120; m³
